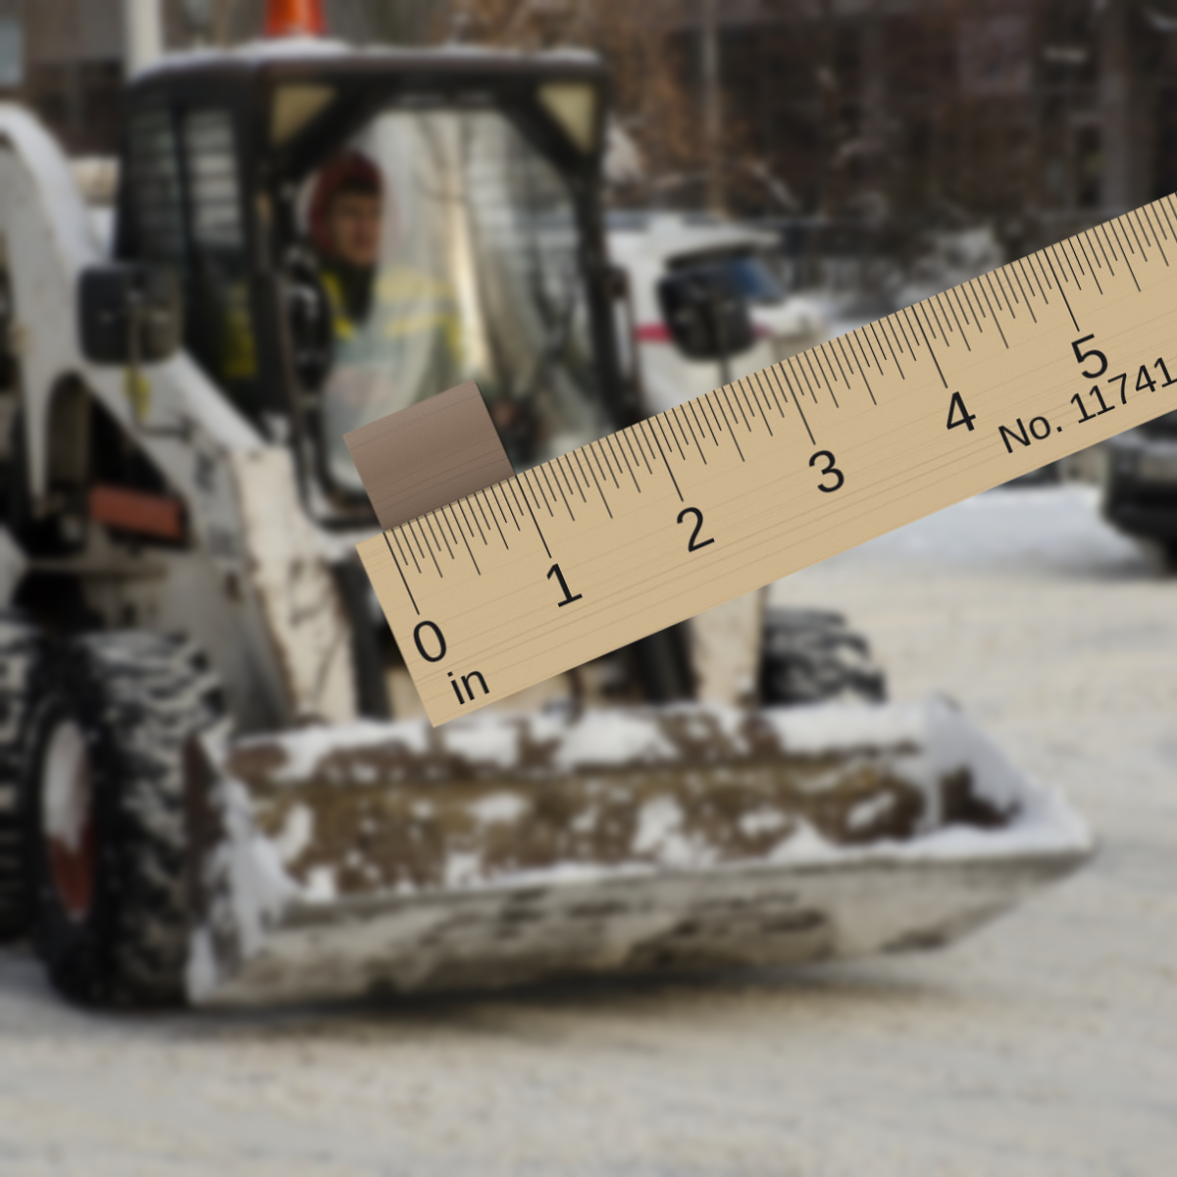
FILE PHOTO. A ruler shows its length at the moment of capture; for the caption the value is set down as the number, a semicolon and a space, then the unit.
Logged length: 1; in
